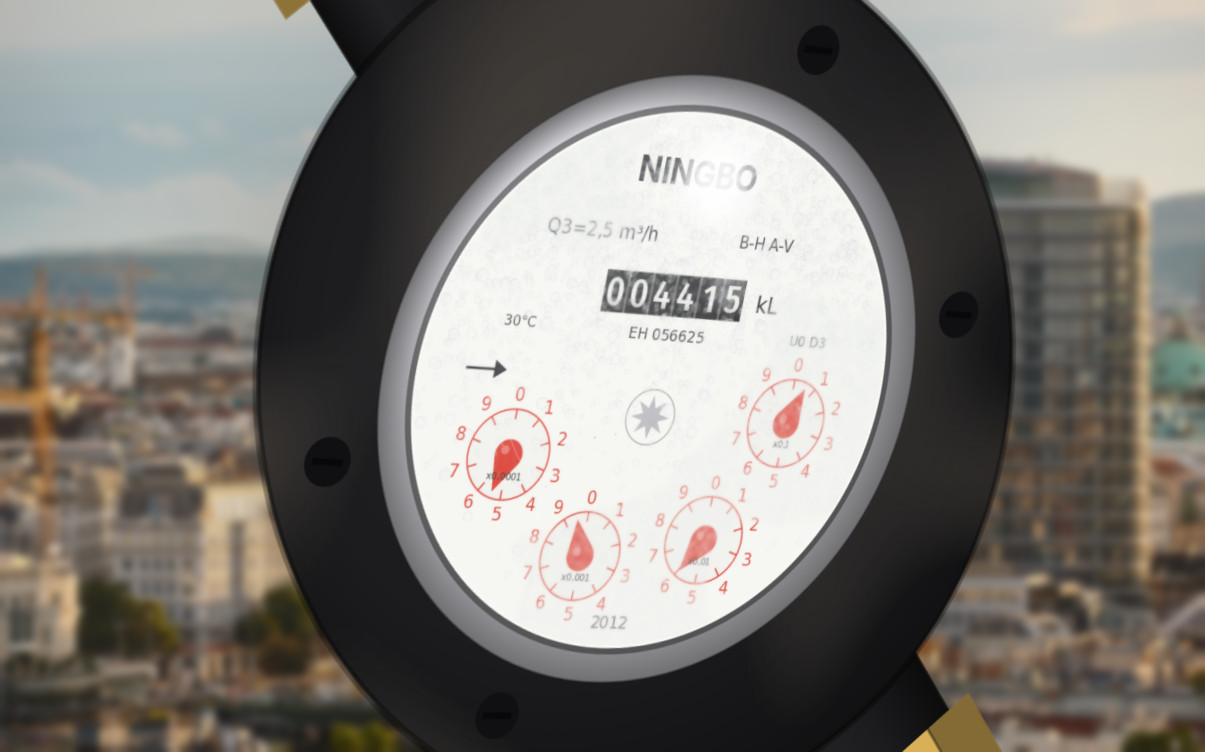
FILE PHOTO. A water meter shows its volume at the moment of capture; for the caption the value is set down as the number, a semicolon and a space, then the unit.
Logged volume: 4415.0595; kL
